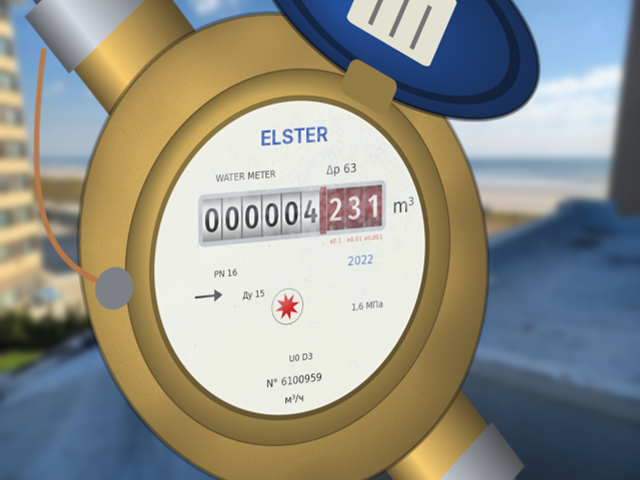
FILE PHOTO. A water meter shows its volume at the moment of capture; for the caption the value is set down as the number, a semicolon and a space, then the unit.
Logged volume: 4.231; m³
